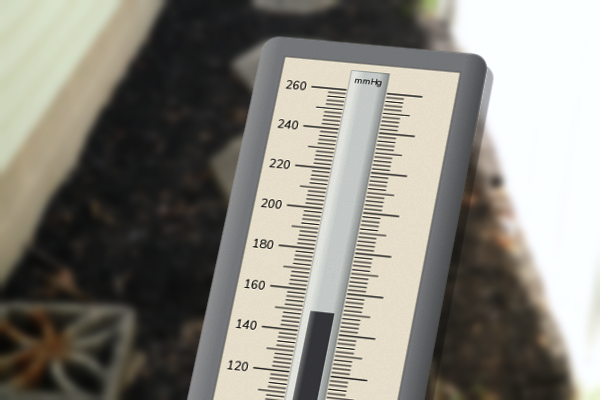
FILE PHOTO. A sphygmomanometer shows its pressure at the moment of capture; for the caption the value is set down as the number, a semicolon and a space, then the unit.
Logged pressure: 150; mmHg
